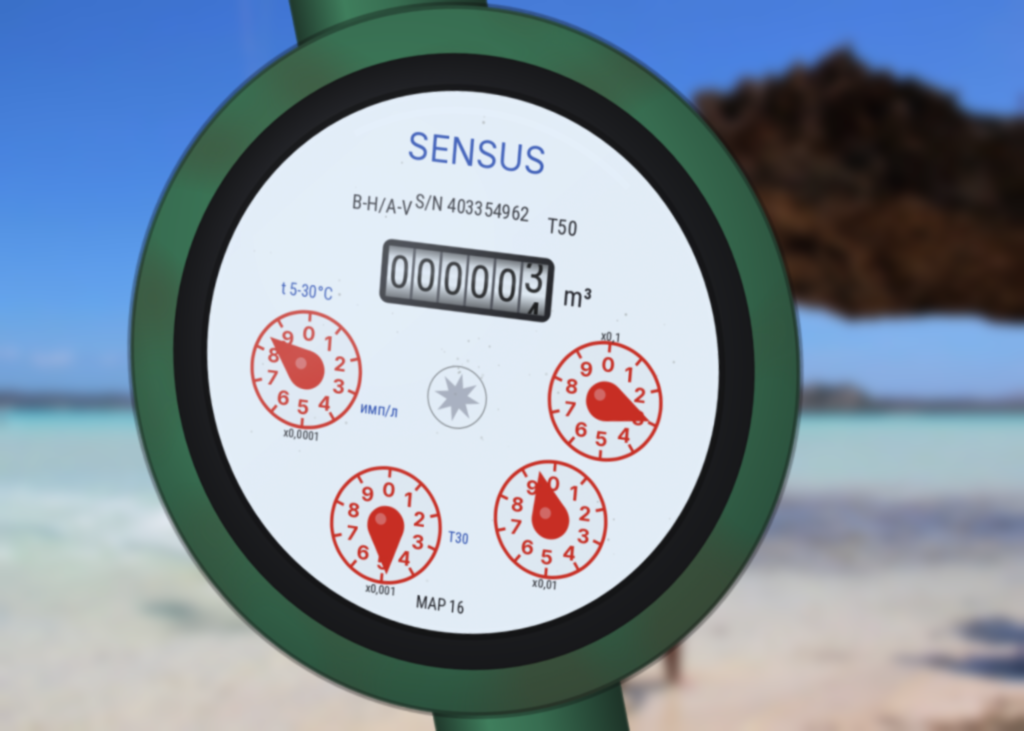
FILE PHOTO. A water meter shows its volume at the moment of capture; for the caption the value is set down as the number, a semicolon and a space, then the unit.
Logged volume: 3.2948; m³
